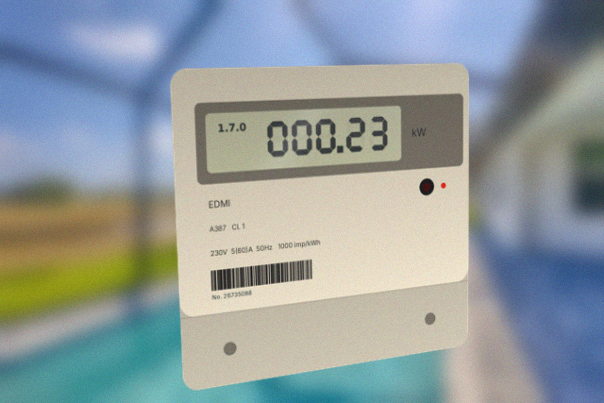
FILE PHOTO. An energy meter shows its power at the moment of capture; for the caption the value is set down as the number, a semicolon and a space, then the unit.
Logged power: 0.23; kW
